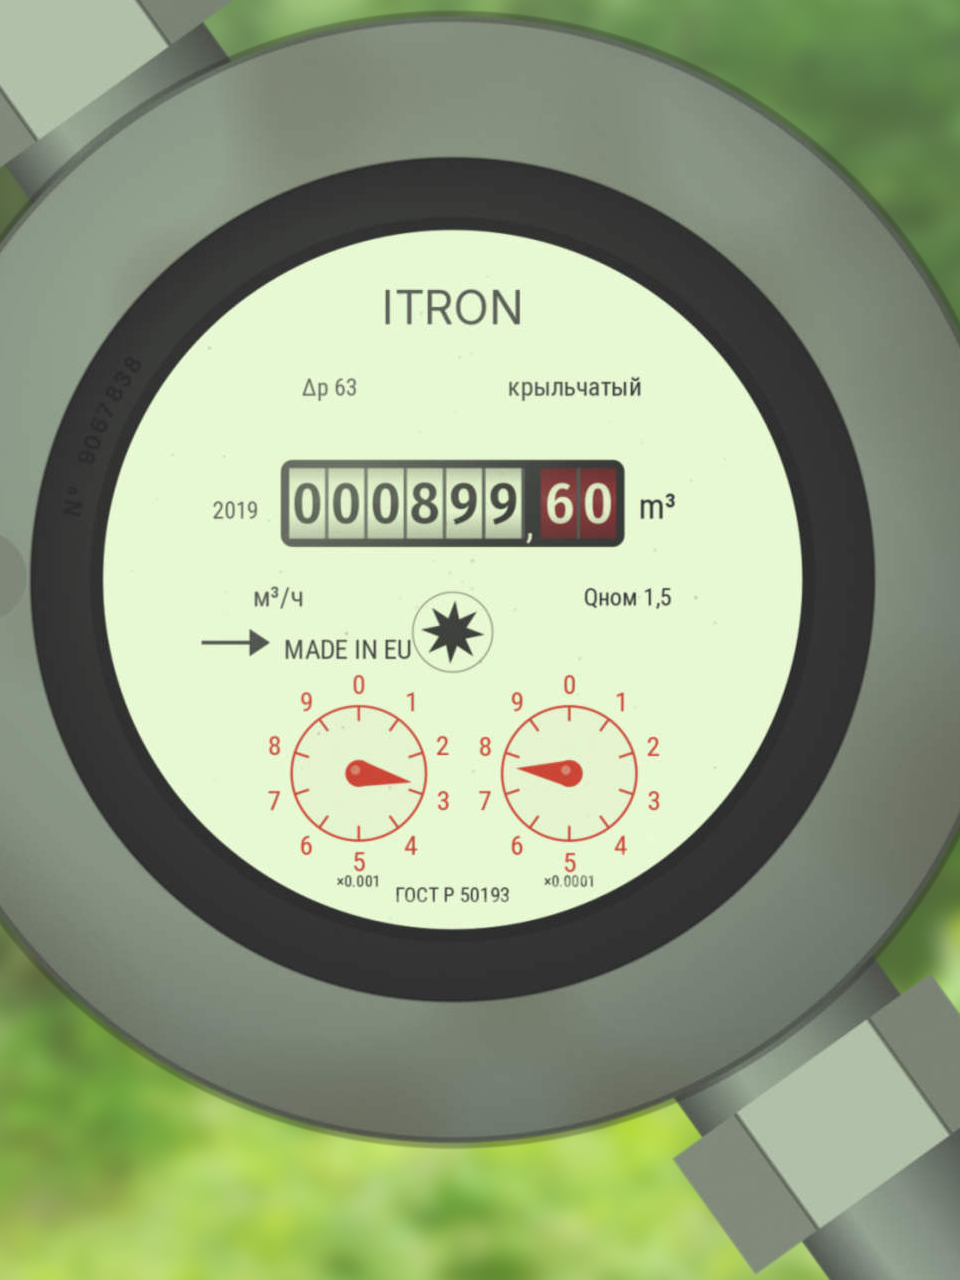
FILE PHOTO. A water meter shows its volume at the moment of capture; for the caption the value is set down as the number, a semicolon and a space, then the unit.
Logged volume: 899.6027; m³
